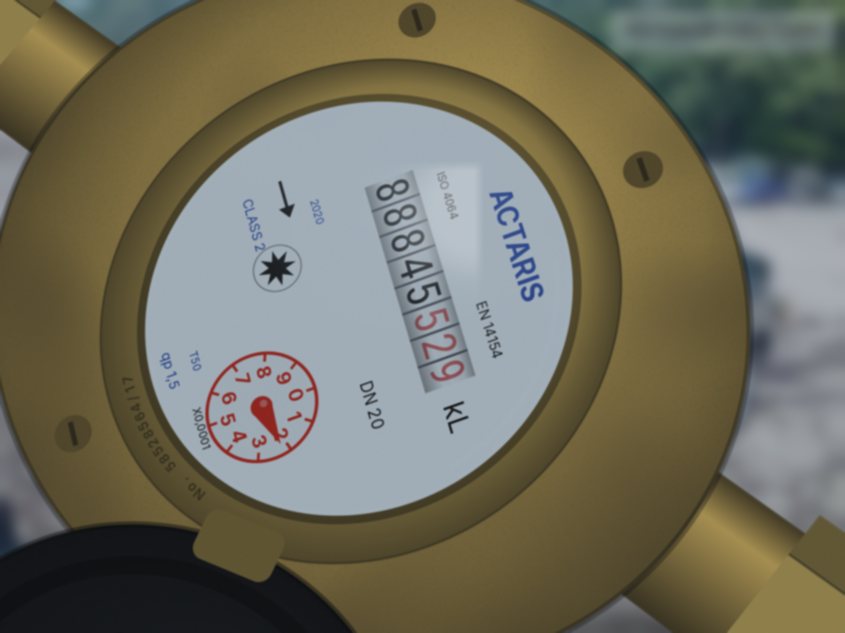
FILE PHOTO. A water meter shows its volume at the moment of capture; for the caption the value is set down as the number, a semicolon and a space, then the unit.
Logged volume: 88845.5292; kL
